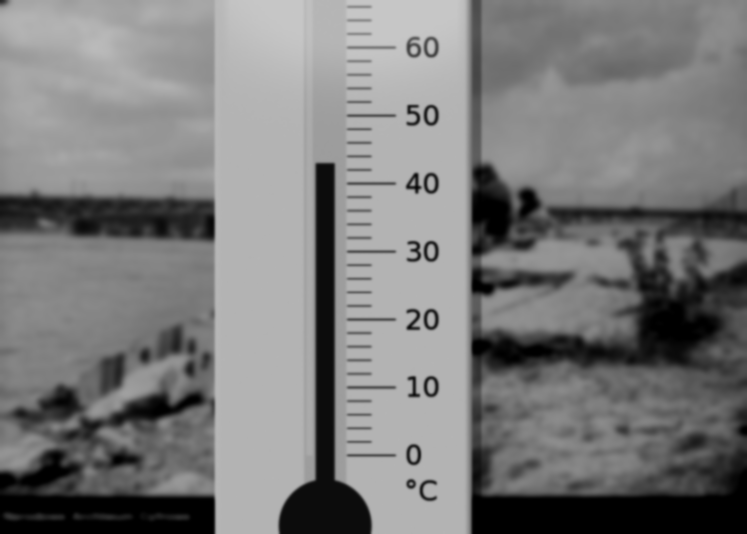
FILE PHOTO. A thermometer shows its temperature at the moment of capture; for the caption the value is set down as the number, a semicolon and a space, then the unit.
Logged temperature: 43; °C
